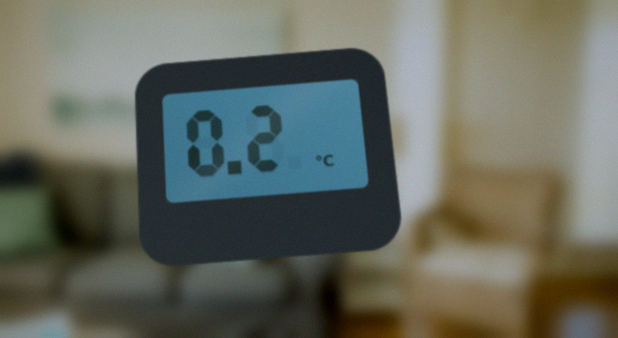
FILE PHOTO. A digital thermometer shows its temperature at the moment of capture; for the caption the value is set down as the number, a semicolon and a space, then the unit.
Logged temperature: 0.2; °C
